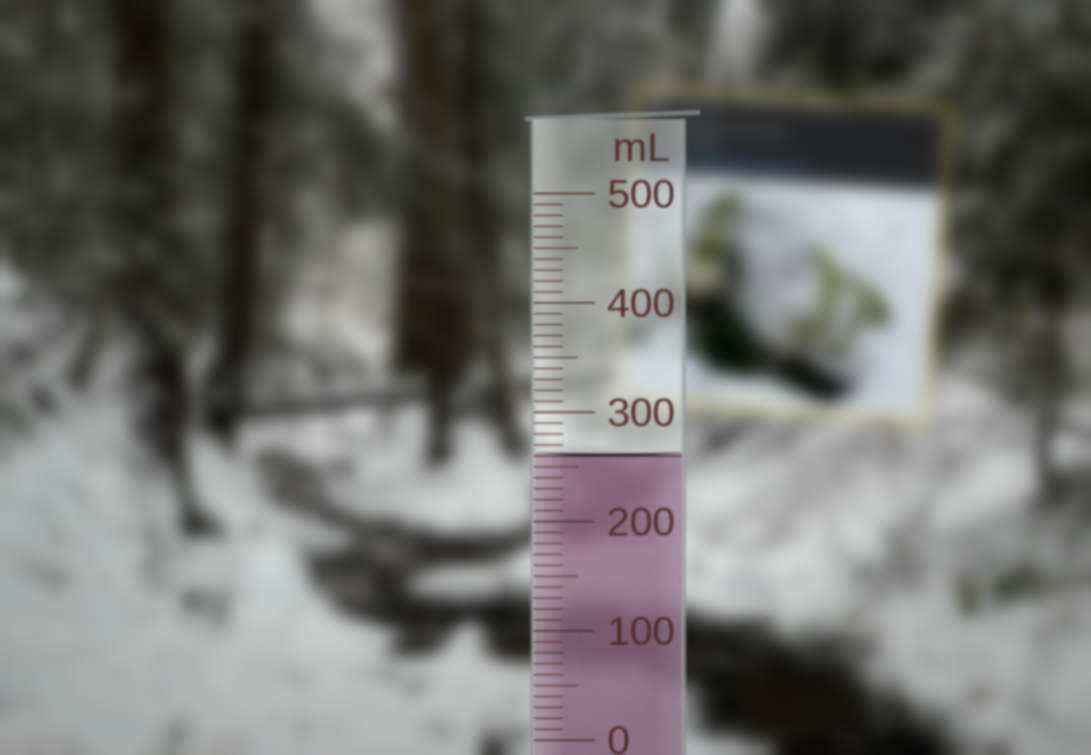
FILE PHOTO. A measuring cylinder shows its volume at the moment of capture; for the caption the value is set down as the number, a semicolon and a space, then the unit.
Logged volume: 260; mL
